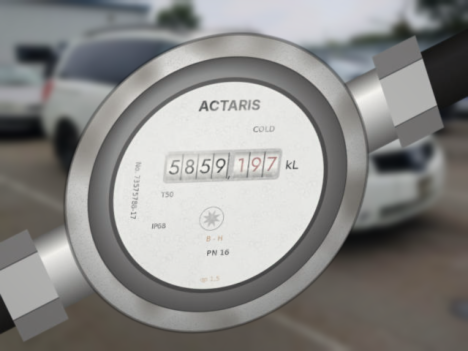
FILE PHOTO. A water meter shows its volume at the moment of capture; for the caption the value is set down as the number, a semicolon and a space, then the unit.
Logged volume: 5859.197; kL
